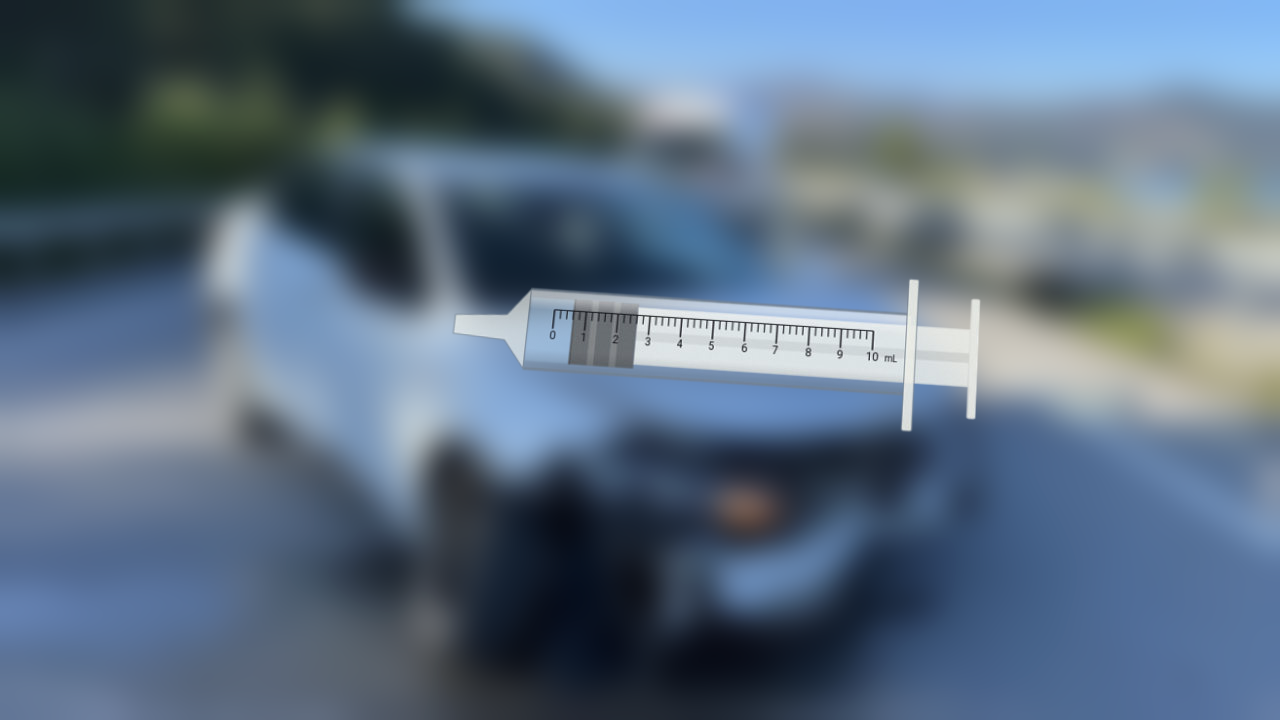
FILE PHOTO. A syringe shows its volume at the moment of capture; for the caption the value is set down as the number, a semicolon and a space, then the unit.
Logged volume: 0.6; mL
